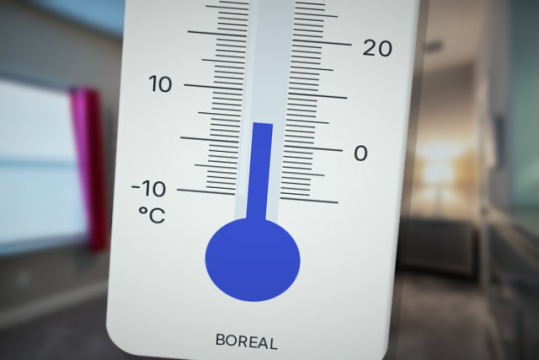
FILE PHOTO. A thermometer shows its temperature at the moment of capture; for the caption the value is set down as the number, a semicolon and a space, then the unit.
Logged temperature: 4; °C
